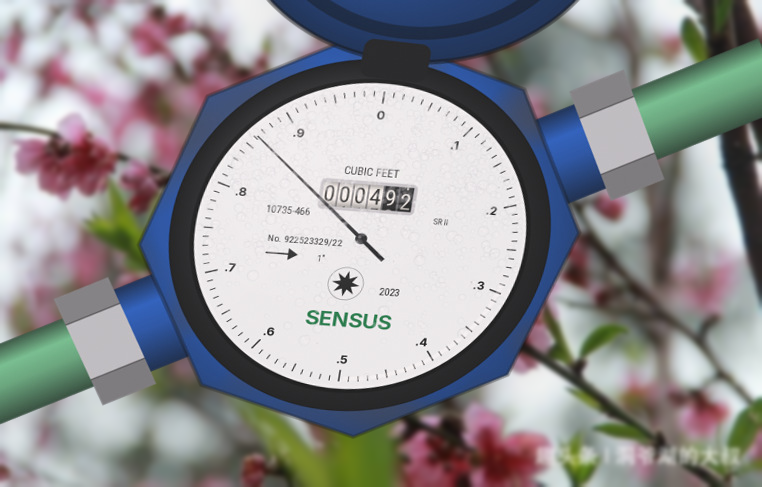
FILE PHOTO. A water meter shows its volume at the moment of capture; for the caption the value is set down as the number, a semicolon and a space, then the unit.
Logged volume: 491.86; ft³
